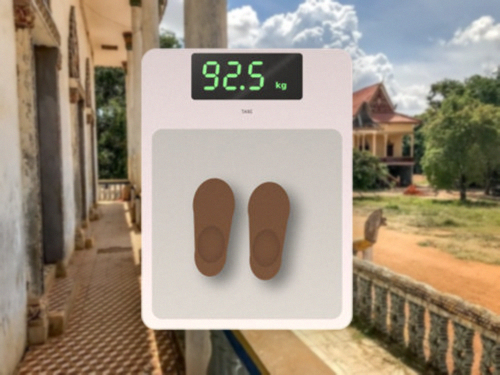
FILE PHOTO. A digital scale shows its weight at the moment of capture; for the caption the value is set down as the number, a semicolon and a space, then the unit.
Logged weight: 92.5; kg
